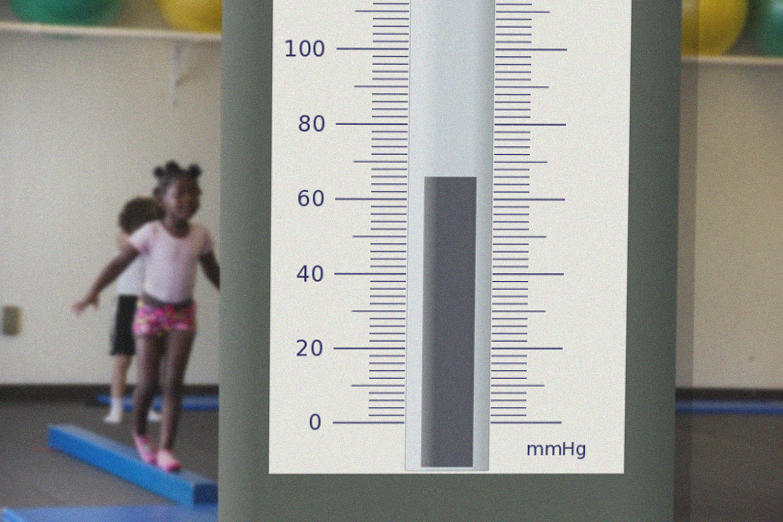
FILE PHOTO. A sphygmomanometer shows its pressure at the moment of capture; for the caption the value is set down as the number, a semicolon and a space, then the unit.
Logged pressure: 66; mmHg
